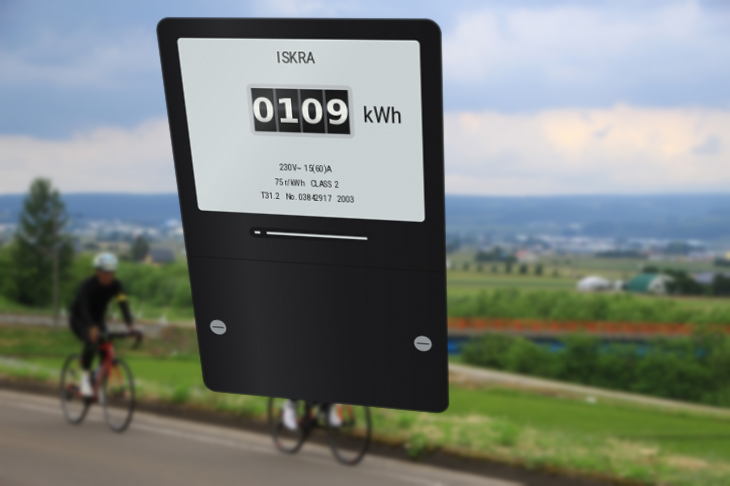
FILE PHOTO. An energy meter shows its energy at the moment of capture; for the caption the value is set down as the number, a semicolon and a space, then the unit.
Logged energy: 109; kWh
